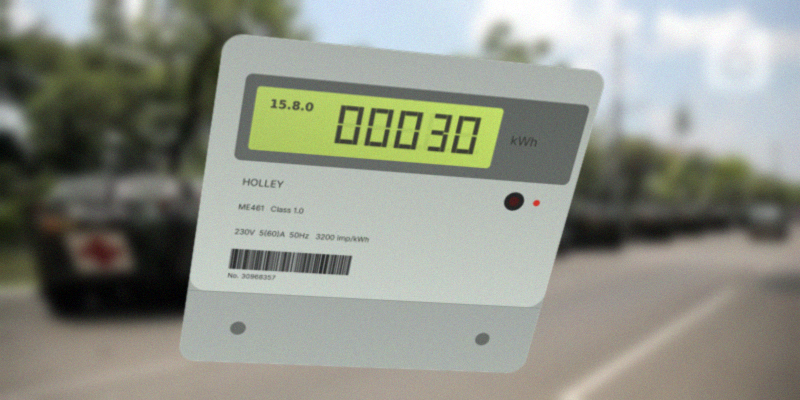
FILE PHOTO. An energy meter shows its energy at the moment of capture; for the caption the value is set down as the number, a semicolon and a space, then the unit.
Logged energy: 30; kWh
